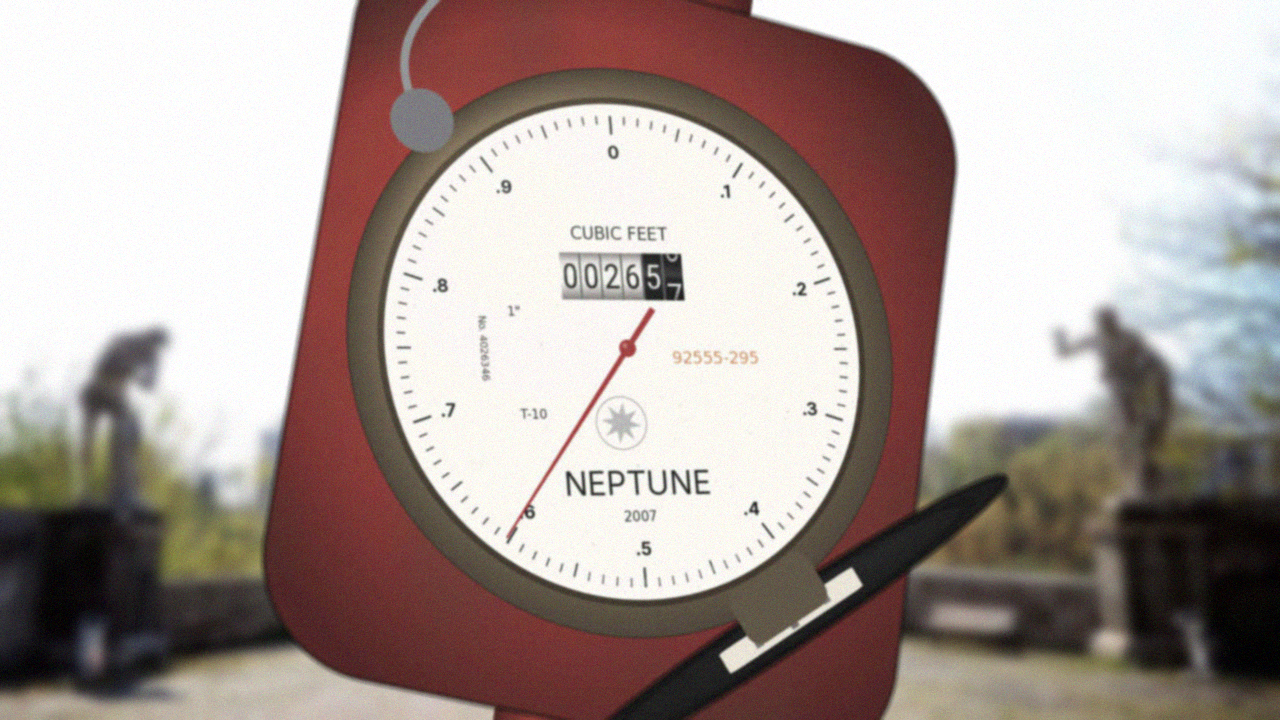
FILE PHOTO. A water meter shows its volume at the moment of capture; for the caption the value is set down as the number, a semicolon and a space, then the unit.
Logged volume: 2656.60; ft³
